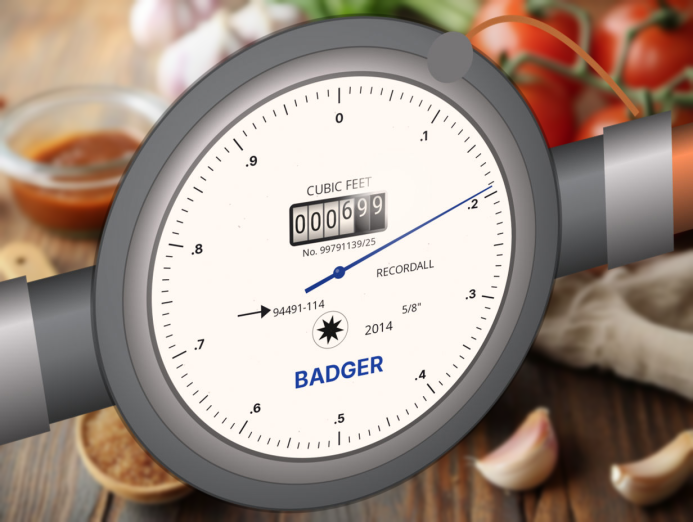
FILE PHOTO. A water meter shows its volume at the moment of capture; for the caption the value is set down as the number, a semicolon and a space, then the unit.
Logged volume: 699.19; ft³
